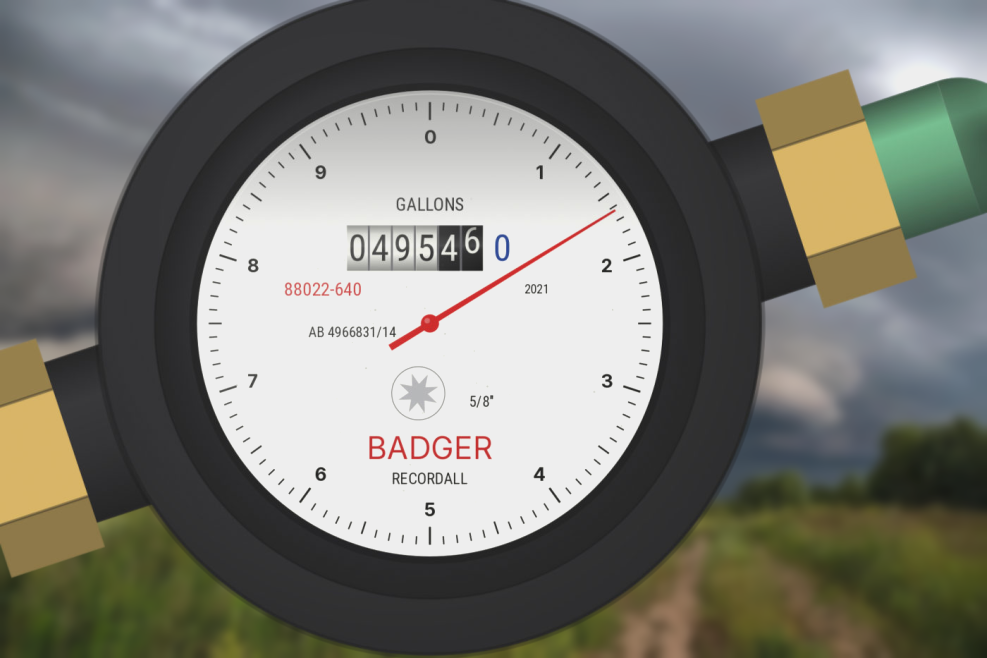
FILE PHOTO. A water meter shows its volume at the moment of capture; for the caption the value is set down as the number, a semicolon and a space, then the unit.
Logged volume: 495461.6; gal
